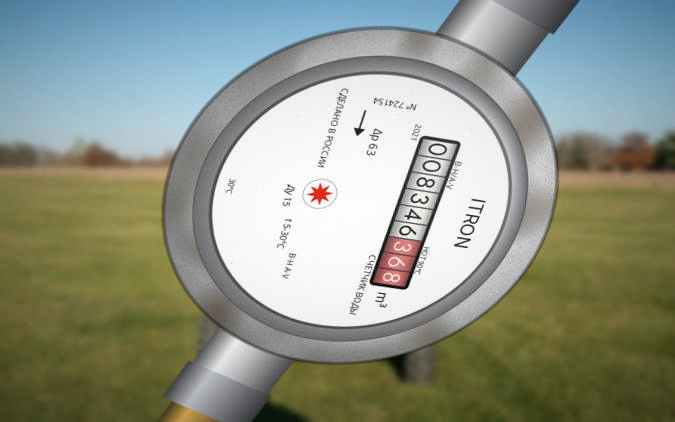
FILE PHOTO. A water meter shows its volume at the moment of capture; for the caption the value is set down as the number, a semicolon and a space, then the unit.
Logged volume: 8346.368; m³
